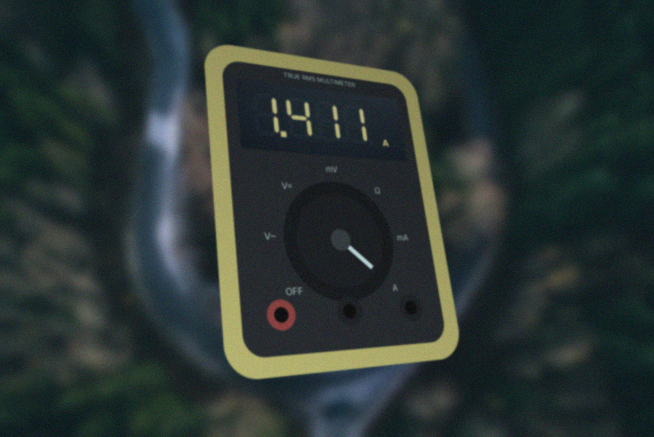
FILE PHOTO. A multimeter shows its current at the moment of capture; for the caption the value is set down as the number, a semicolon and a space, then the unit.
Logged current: 1.411; A
